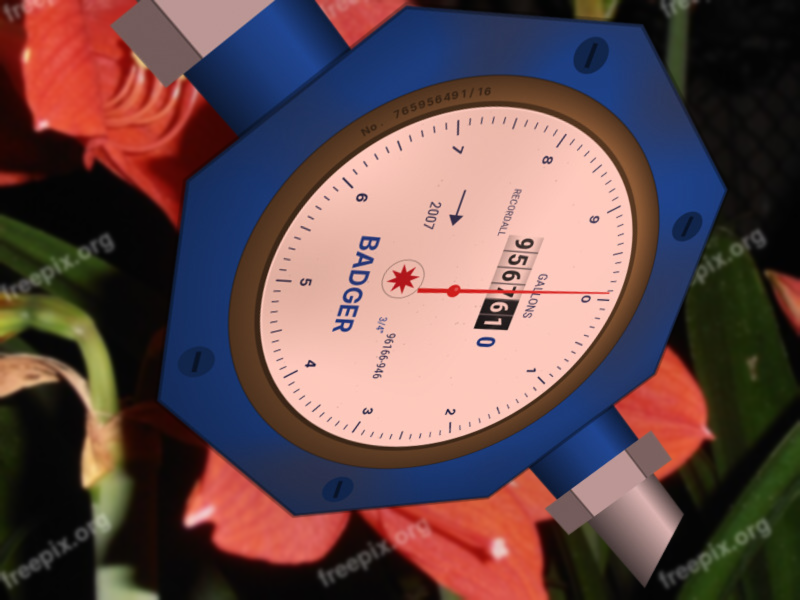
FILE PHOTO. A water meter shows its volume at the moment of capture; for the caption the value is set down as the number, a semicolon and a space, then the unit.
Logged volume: 9567609.9; gal
